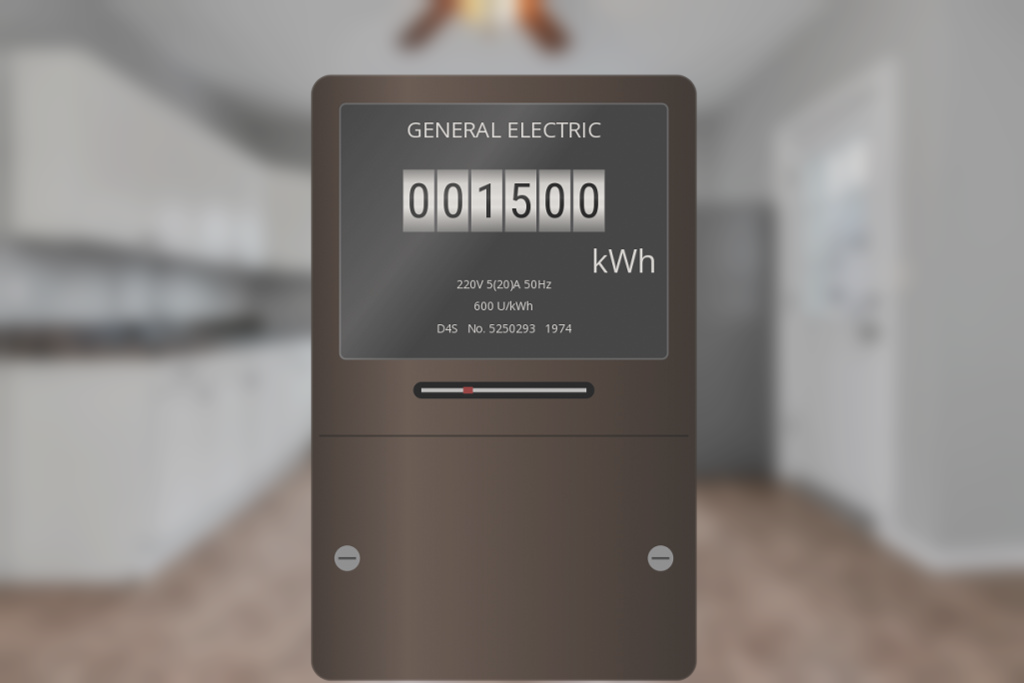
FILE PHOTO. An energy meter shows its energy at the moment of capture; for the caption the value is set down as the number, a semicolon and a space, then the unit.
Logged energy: 1500; kWh
